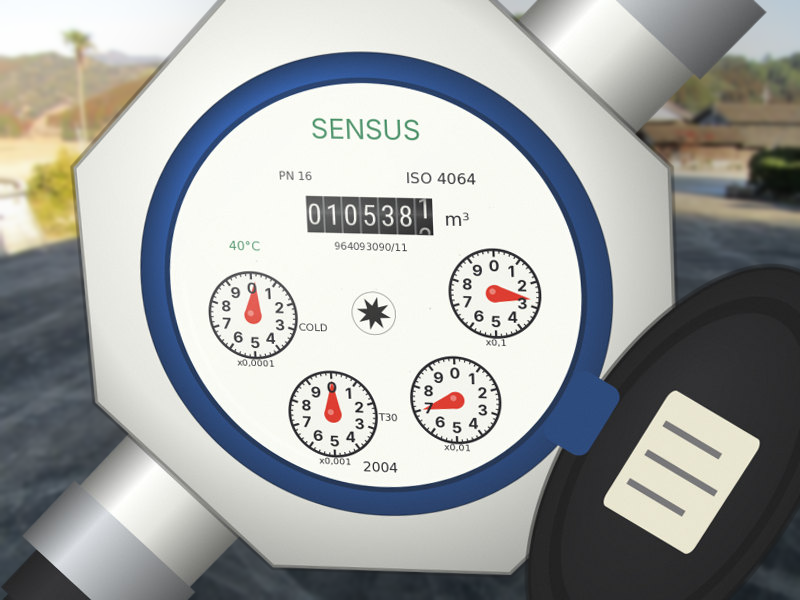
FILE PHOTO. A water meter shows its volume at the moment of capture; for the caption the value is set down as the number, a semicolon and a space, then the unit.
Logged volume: 105381.2700; m³
